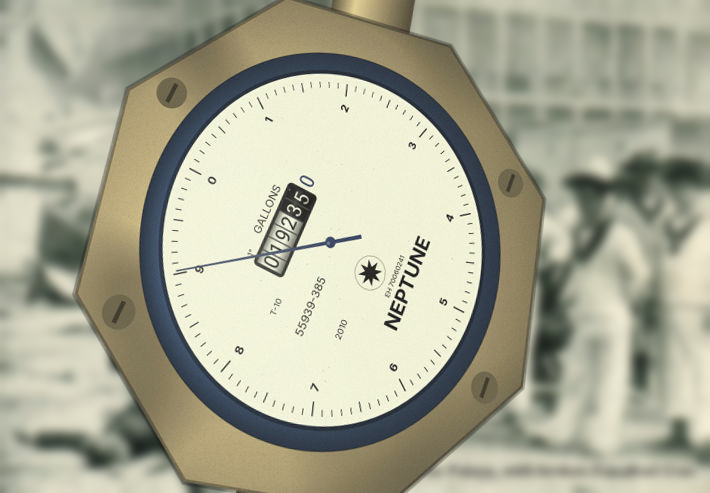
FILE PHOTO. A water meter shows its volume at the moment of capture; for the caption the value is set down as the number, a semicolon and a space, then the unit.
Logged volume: 192349.0; gal
